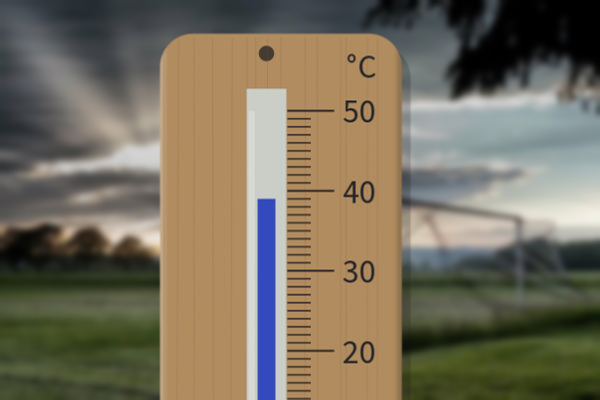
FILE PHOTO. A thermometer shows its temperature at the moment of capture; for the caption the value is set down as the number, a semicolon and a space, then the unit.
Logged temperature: 39; °C
